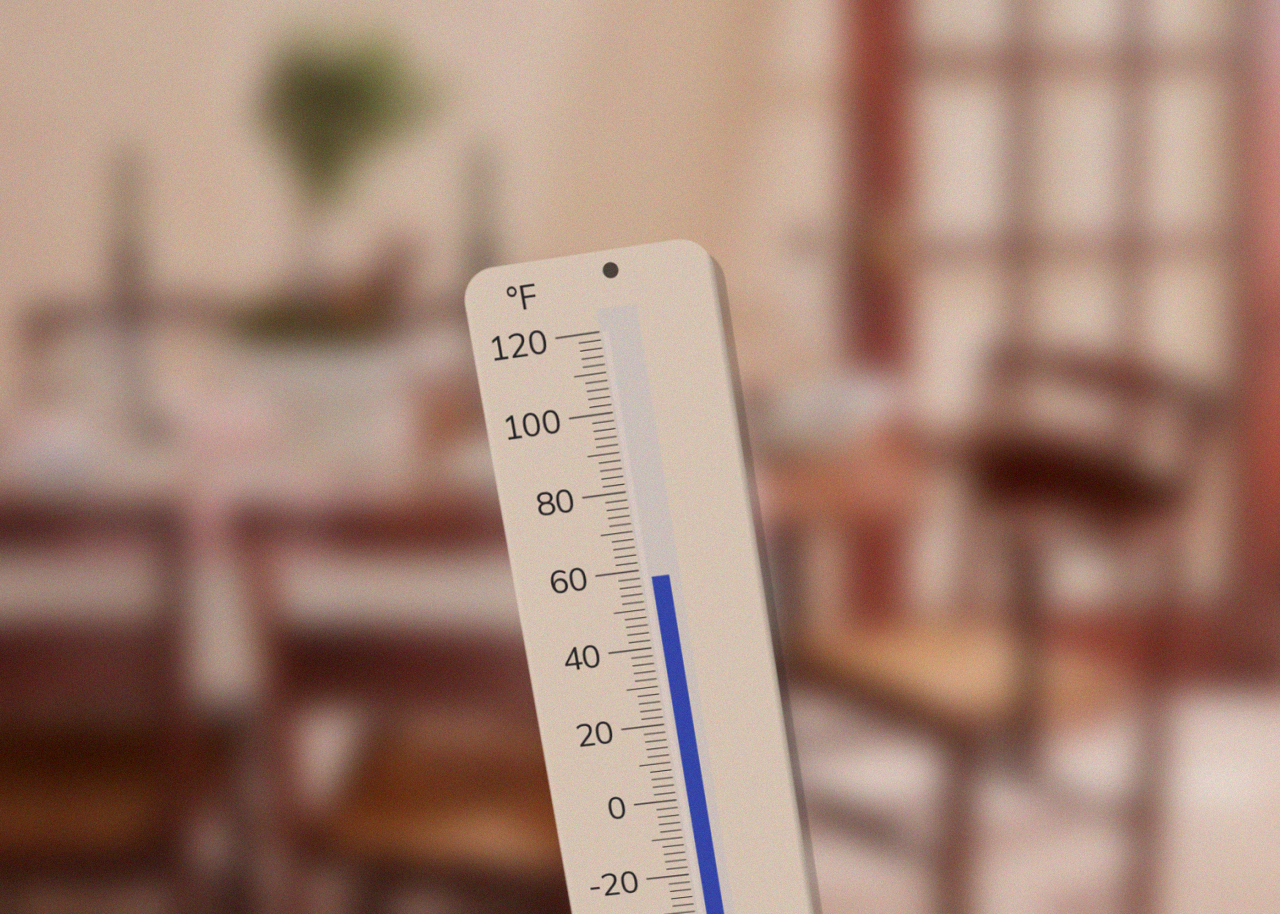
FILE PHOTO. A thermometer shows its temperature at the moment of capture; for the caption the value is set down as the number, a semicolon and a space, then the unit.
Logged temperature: 58; °F
